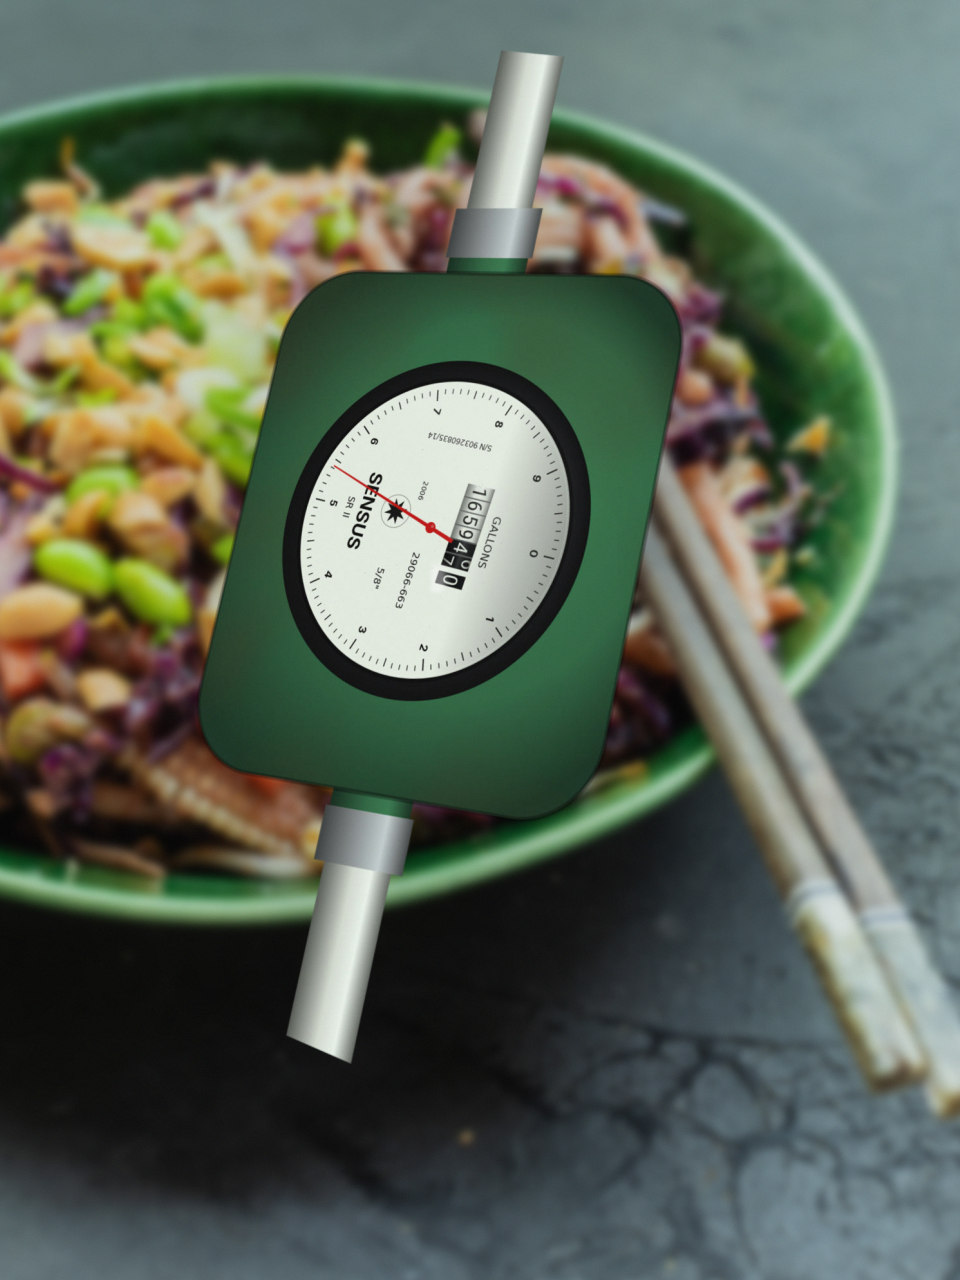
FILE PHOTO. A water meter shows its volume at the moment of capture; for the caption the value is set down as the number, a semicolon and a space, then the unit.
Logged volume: 1659465.4; gal
